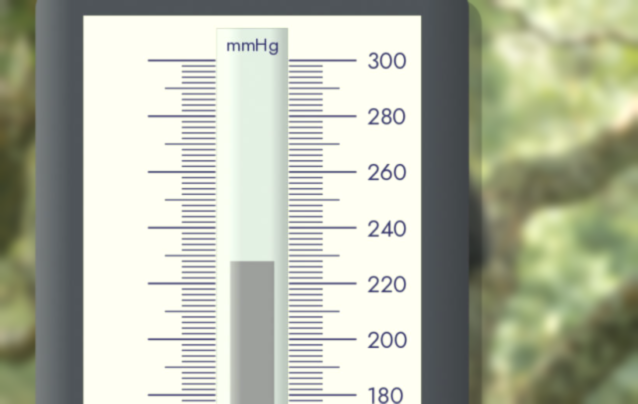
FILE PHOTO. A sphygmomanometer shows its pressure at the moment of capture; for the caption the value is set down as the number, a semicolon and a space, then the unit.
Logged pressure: 228; mmHg
